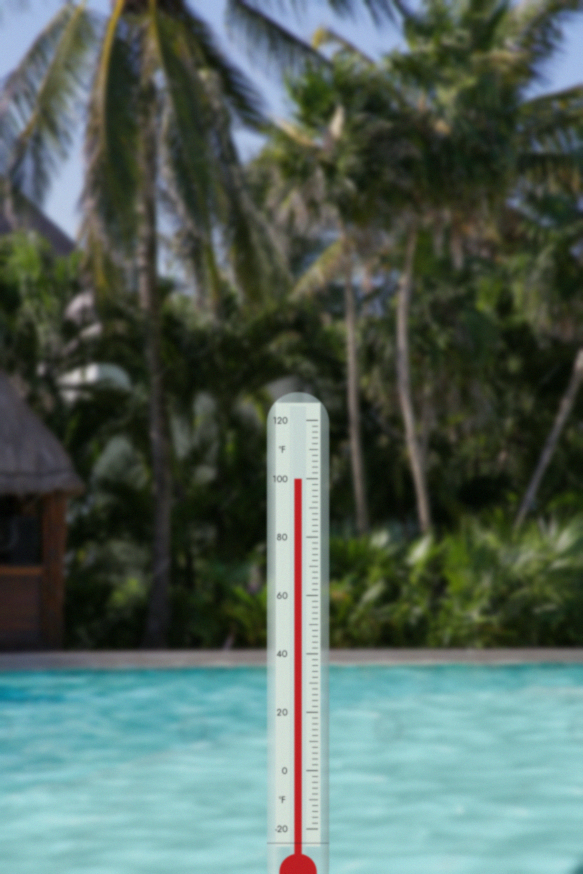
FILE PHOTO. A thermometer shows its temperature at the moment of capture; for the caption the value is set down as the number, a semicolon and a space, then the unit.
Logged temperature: 100; °F
